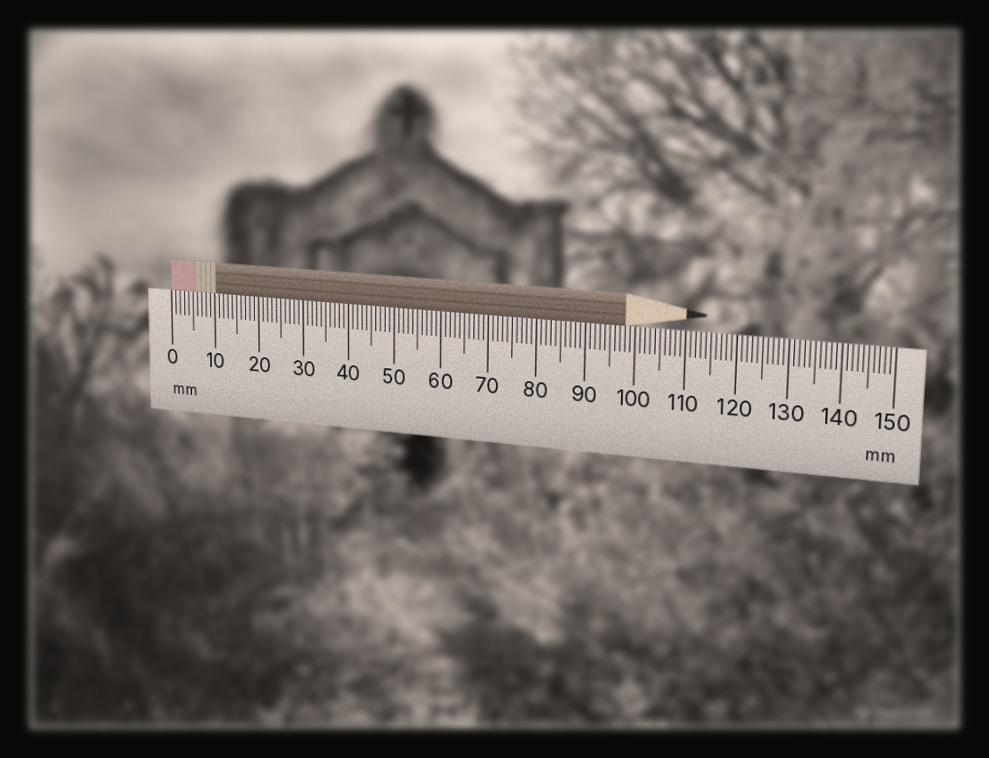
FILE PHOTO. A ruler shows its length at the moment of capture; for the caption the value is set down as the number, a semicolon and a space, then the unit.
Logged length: 114; mm
